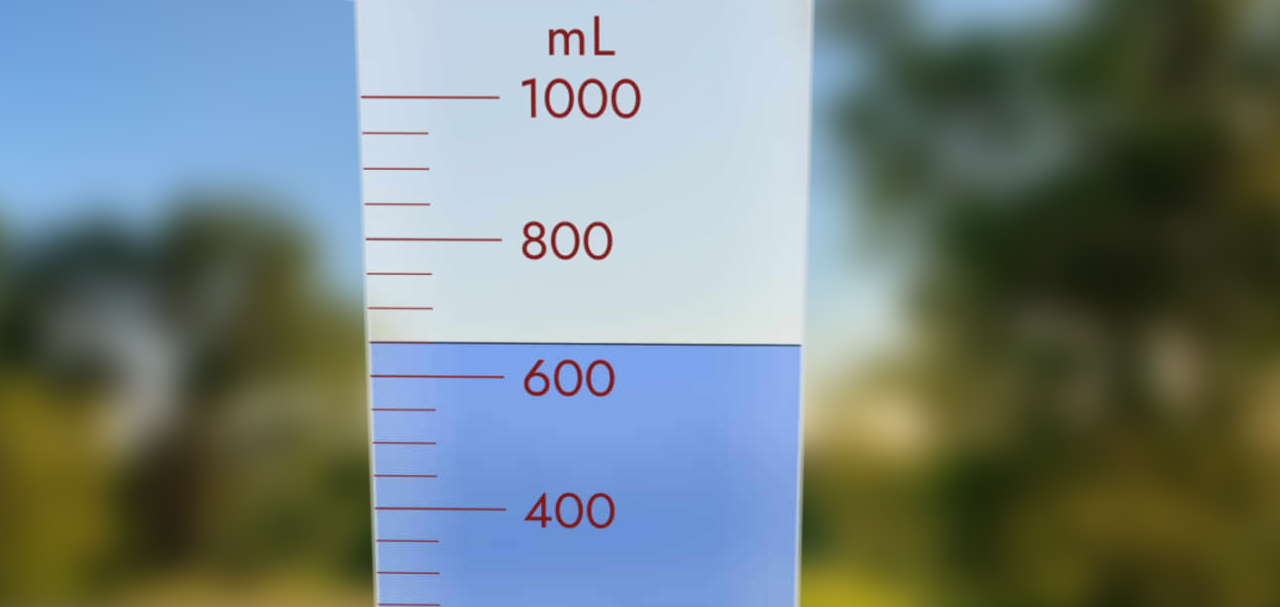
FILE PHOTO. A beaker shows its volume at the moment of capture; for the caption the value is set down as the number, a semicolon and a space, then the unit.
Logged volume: 650; mL
